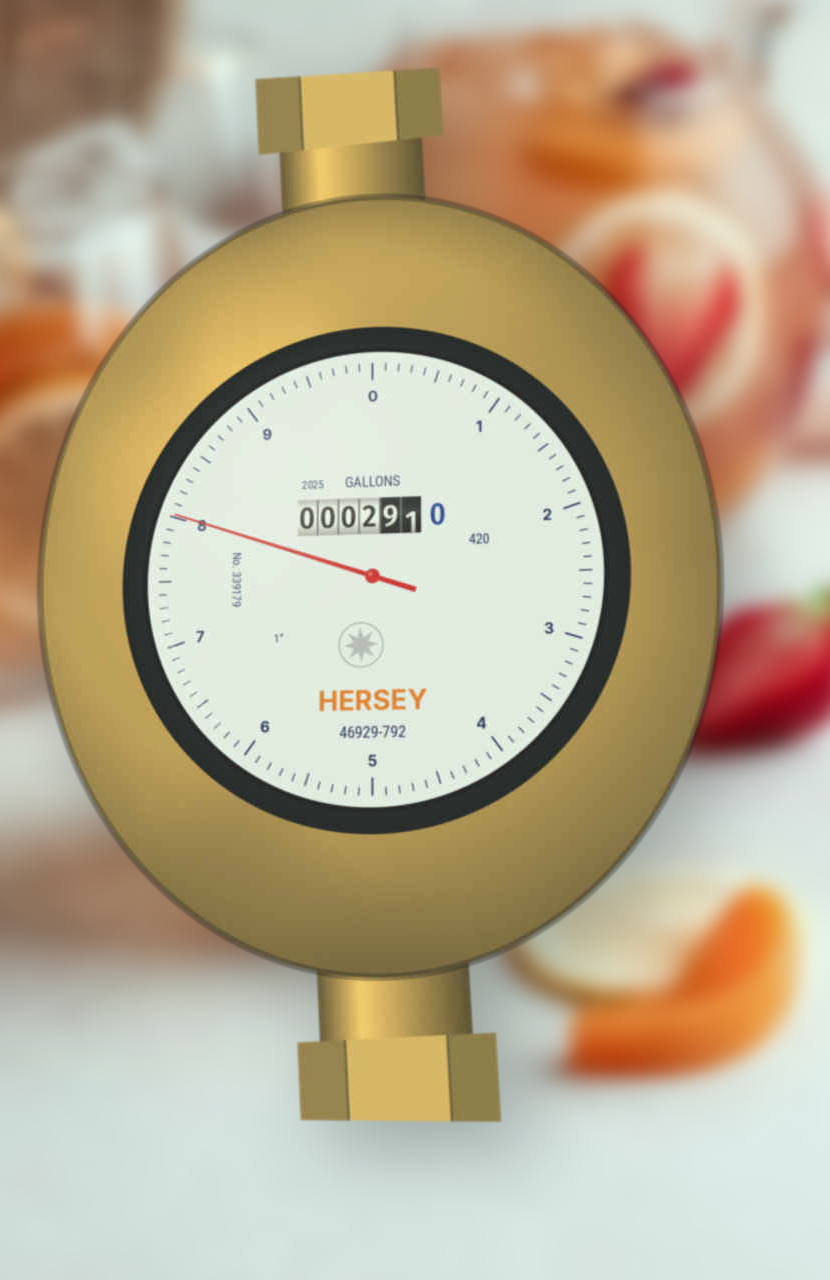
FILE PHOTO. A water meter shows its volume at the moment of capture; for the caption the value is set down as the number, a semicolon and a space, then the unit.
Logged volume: 2908.0; gal
